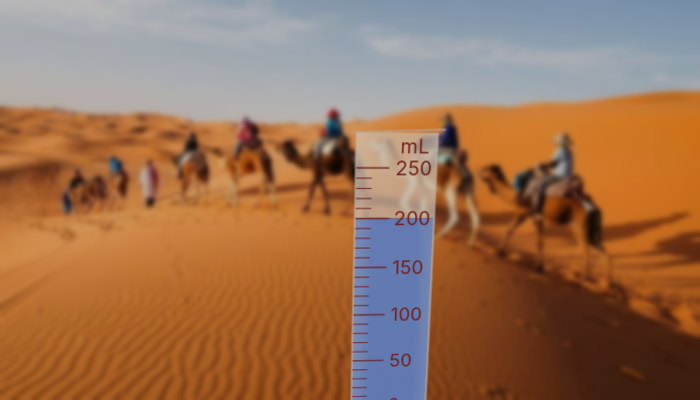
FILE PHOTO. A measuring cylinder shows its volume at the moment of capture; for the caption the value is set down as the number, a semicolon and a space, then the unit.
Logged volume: 200; mL
